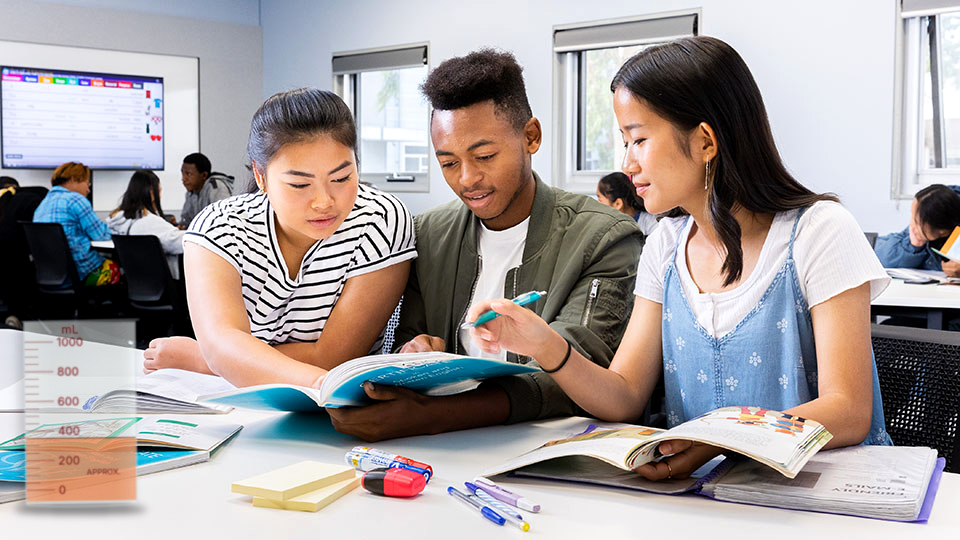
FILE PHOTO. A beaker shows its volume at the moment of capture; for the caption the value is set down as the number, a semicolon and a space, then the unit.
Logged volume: 350; mL
